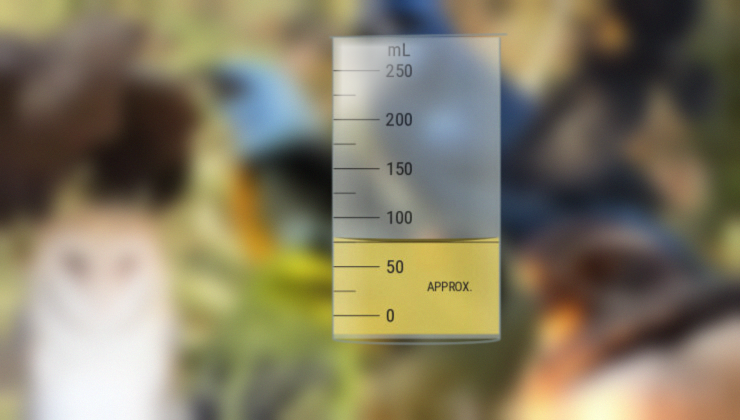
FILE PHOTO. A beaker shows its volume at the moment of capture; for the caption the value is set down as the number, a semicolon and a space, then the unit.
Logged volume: 75; mL
